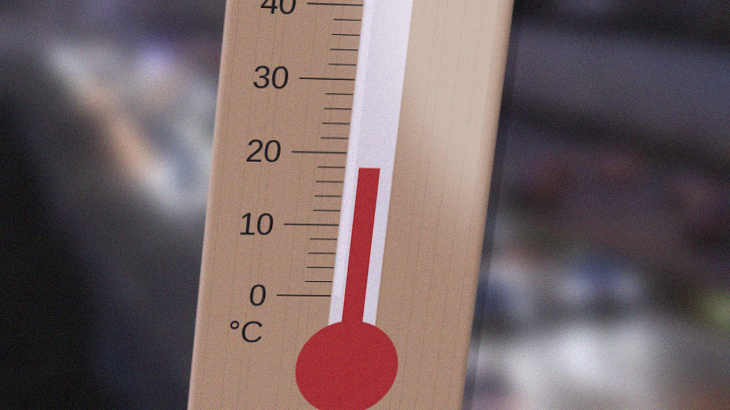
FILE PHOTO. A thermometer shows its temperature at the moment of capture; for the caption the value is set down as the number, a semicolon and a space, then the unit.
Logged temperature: 18; °C
